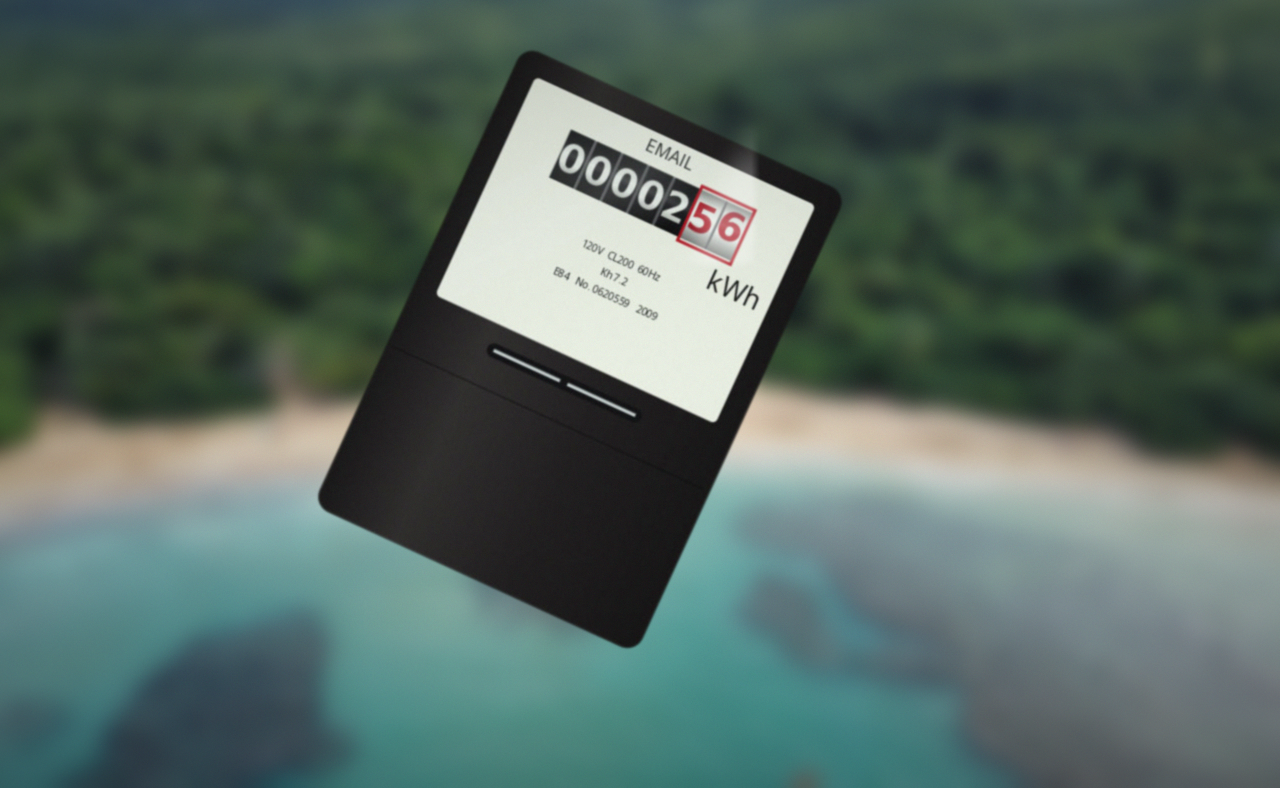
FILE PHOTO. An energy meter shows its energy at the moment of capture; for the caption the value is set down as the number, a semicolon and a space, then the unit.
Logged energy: 2.56; kWh
